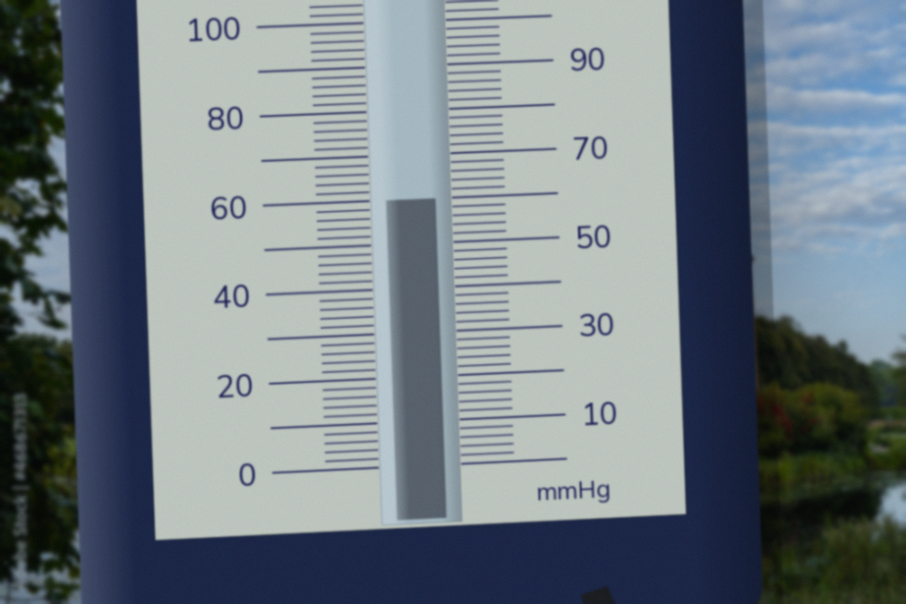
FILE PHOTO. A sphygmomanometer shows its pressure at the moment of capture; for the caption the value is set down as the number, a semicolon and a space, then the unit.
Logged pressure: 60; mmHg
